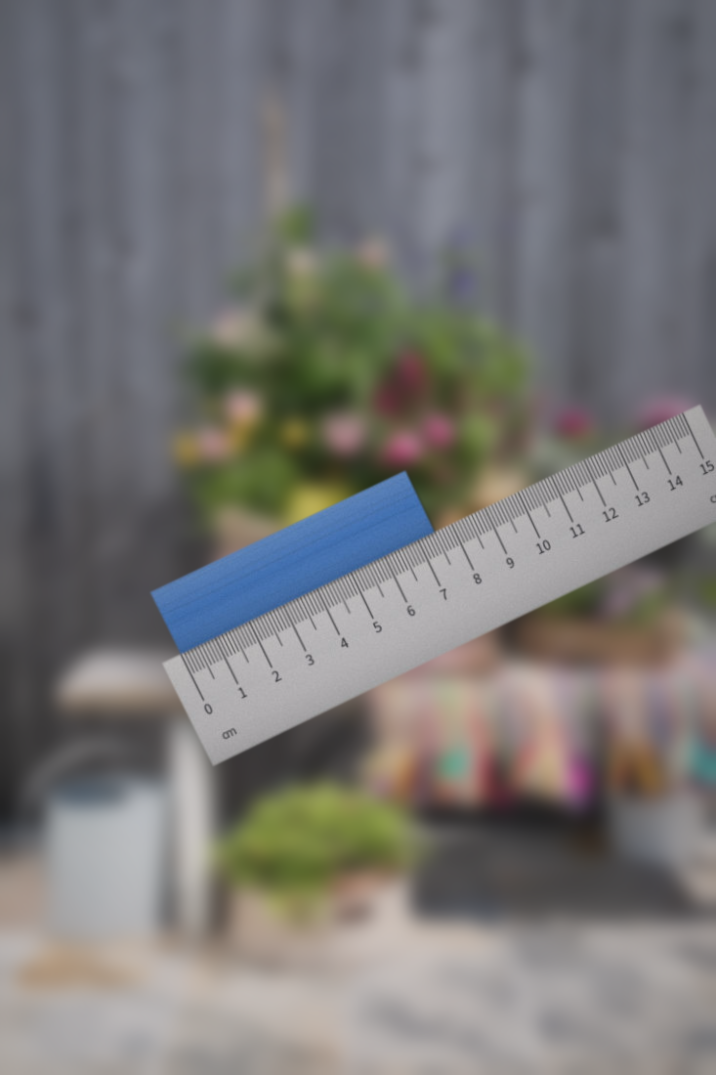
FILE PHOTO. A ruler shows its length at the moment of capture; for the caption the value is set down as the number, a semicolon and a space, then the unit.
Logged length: 7.5; cm
